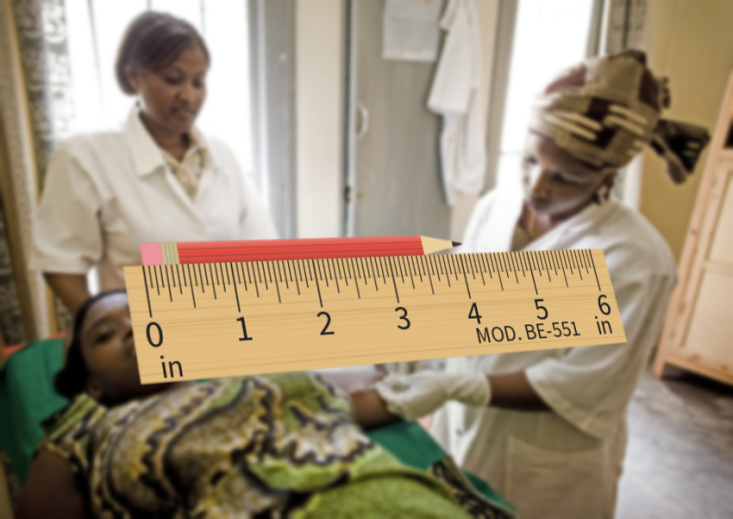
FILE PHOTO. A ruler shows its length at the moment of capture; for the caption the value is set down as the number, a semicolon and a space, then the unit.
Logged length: 4.0625; in
